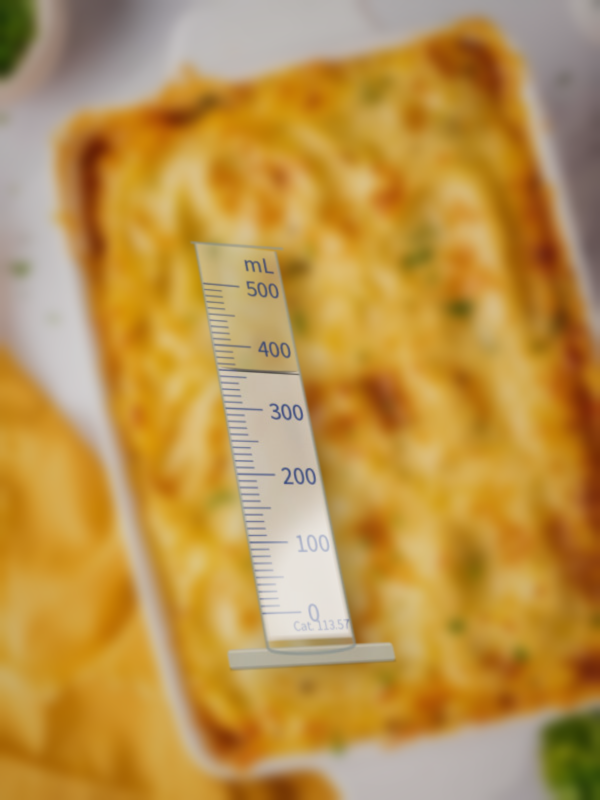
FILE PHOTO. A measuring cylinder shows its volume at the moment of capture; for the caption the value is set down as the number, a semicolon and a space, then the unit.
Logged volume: 360; mL
